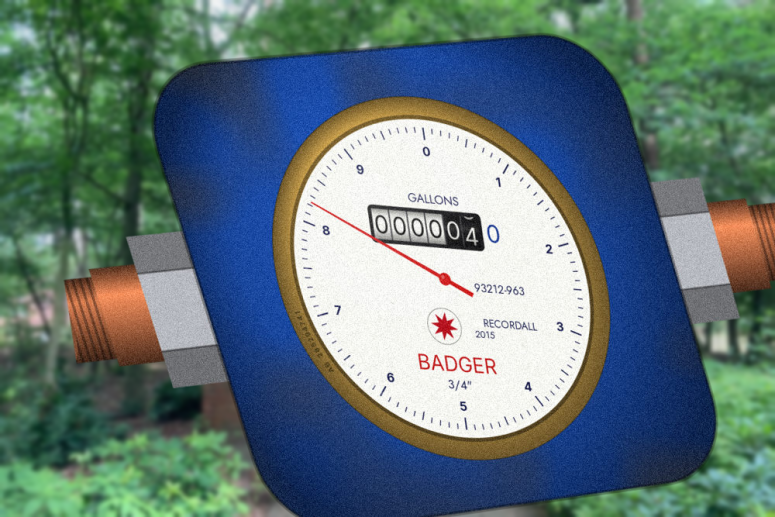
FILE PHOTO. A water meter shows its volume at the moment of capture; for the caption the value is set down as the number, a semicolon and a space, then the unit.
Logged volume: 38.2; gal
